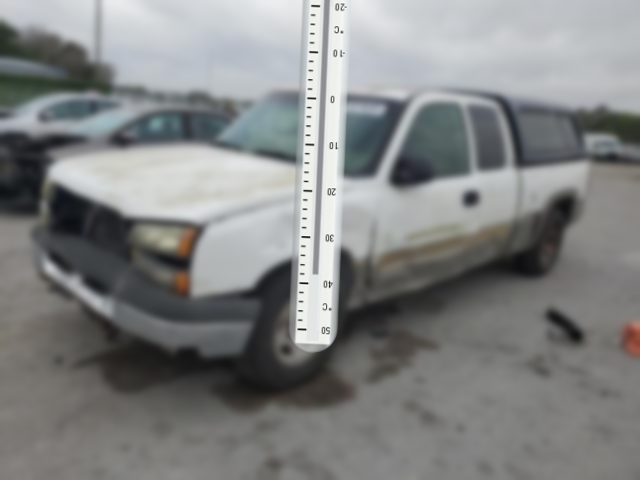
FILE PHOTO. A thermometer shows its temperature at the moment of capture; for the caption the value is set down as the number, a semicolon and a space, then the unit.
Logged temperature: 38; °C
